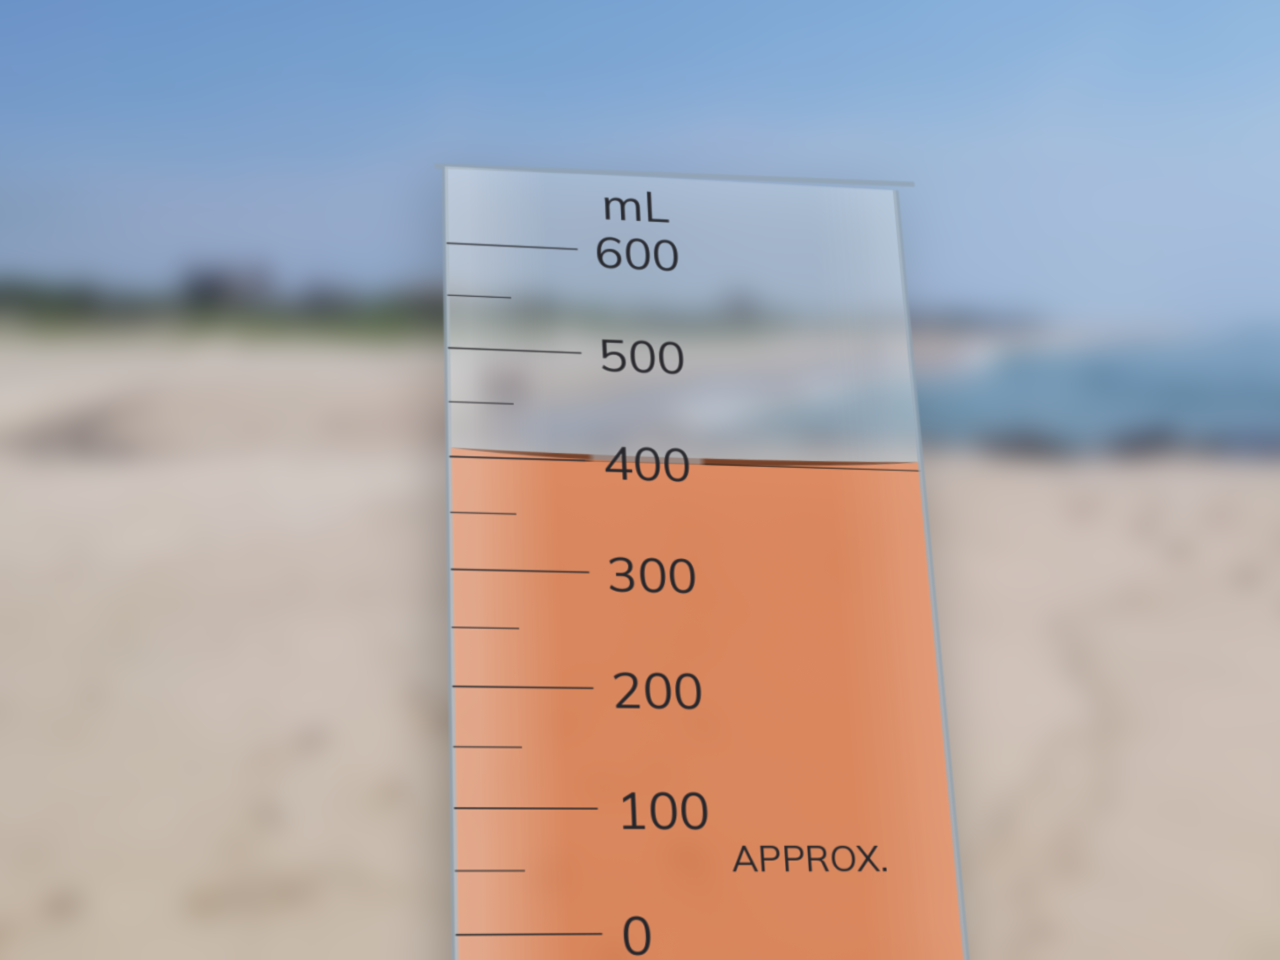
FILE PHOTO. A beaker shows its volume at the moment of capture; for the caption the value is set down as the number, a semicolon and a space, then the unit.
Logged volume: 400; mL
